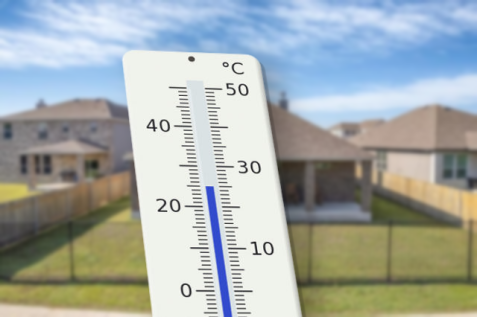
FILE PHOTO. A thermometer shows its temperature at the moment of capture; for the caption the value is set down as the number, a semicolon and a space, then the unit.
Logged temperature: 25; °C
